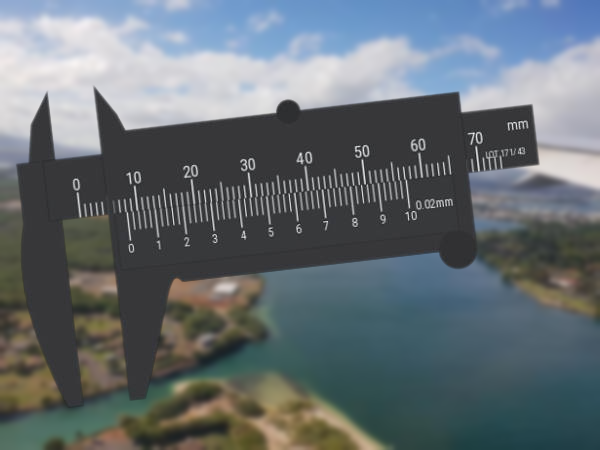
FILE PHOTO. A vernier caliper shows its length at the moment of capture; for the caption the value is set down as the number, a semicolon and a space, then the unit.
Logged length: 8.2; mm
